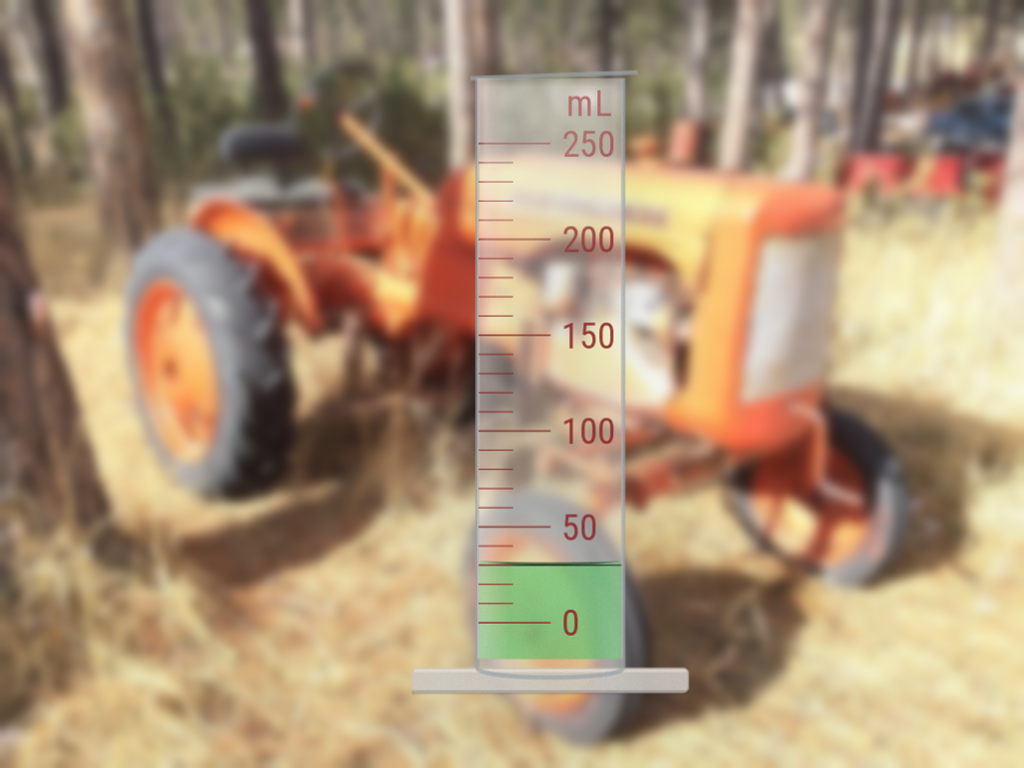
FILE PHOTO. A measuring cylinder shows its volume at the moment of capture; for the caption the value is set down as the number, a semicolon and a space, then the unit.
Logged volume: 30; mL
